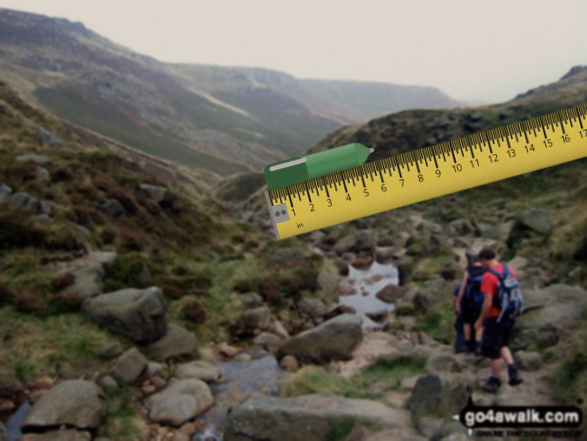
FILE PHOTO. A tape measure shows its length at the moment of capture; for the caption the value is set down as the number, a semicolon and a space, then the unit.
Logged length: 6; in
